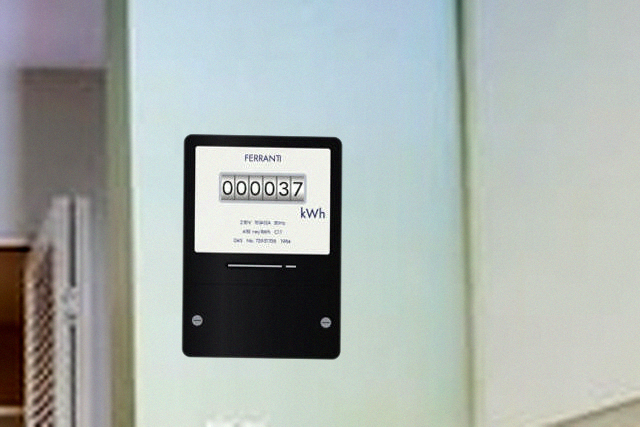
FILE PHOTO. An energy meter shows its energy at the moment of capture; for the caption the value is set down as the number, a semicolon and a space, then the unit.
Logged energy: 37; kWh
